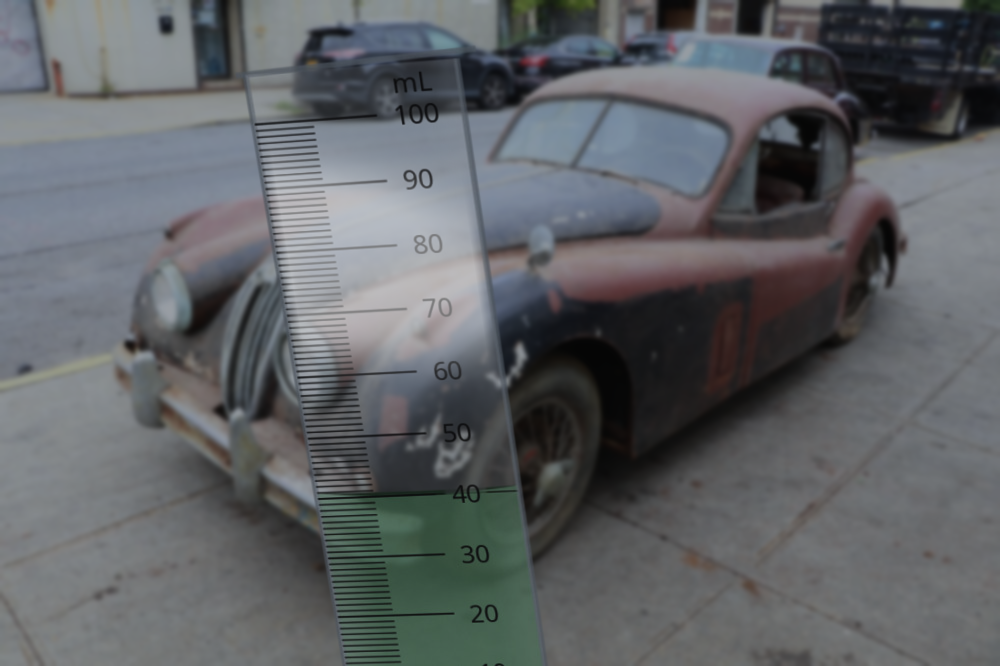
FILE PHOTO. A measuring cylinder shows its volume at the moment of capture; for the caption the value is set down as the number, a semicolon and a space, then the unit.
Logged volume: 40; mL
